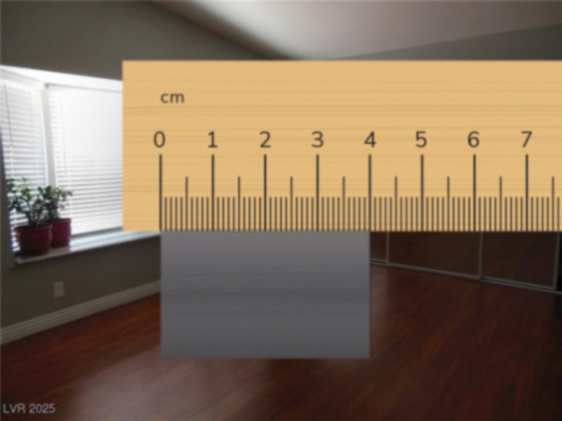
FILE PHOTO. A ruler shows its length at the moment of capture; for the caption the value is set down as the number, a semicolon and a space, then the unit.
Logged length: 4; cm
